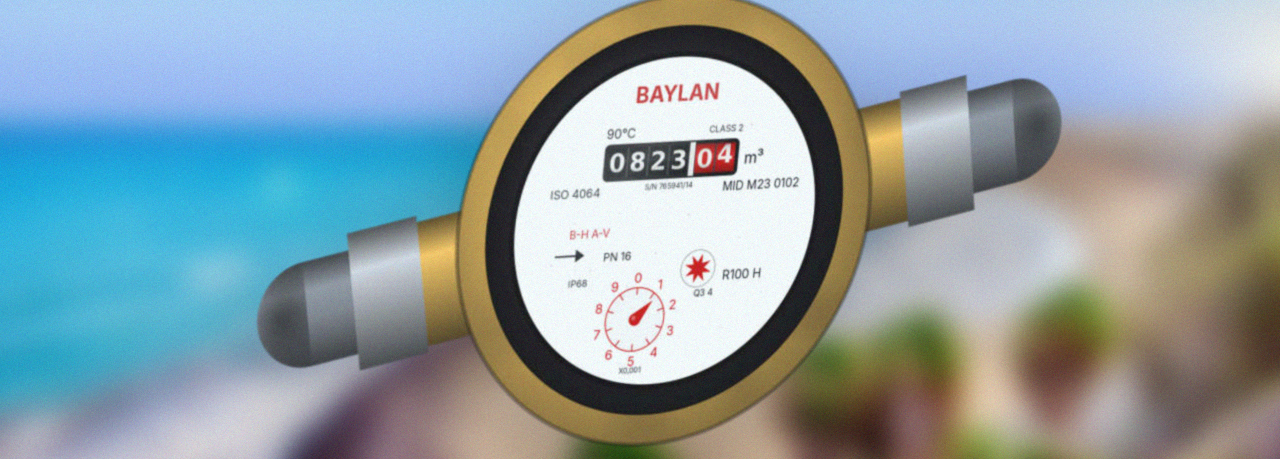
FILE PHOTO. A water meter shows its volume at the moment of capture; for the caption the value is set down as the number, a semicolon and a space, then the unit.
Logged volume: 823.041; m³
